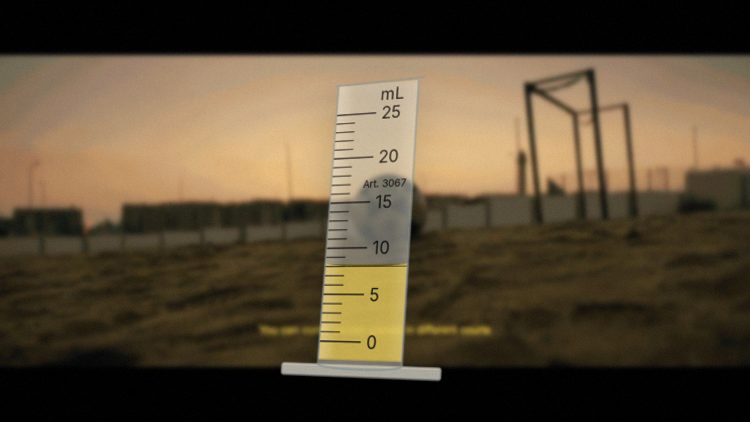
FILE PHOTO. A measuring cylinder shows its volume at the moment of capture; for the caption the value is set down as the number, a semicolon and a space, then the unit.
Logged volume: 8; mL
